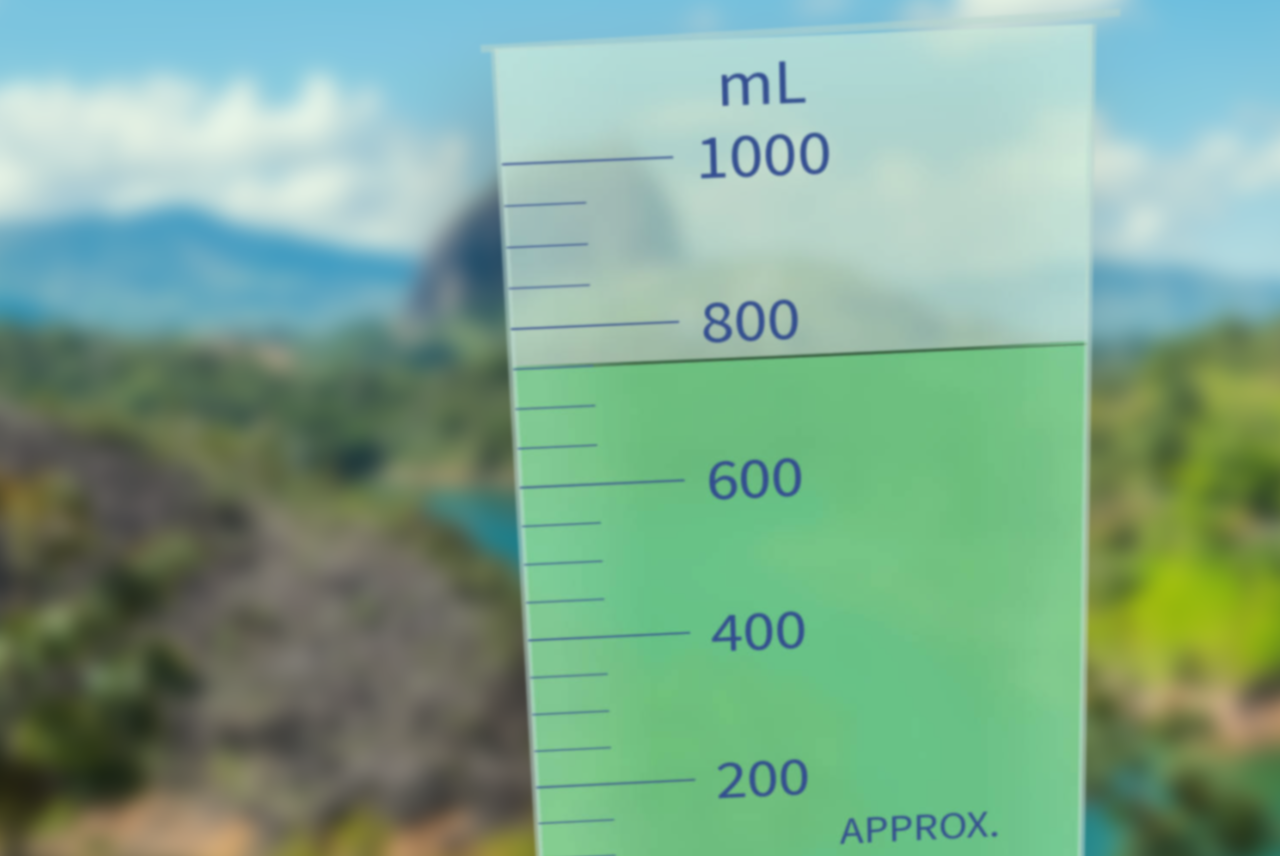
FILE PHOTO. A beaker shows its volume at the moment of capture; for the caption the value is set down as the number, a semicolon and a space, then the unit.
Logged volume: 750; mL
